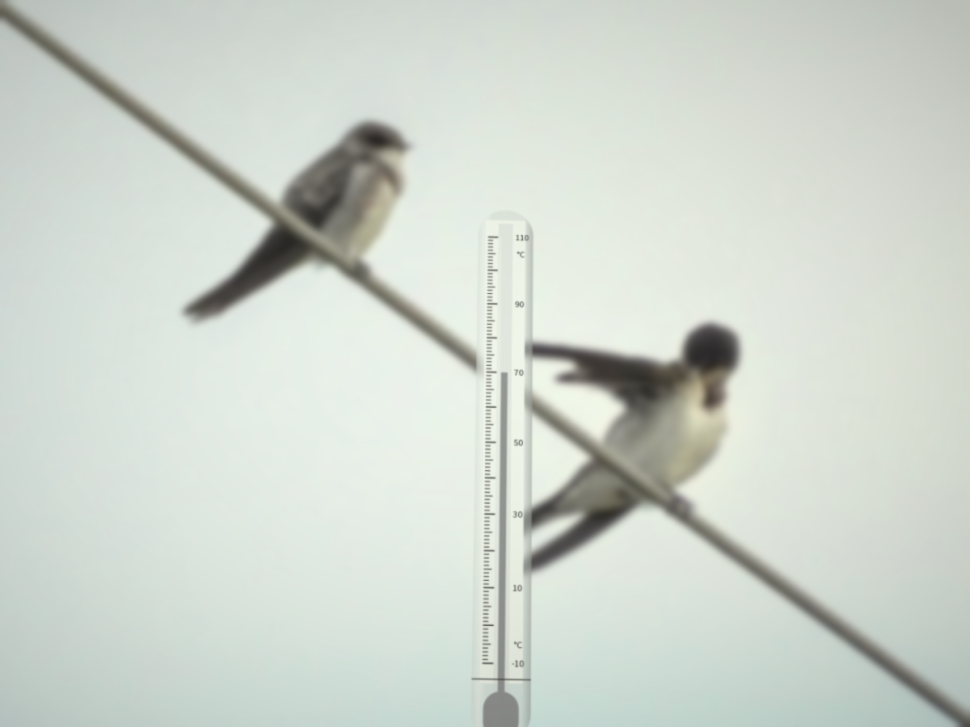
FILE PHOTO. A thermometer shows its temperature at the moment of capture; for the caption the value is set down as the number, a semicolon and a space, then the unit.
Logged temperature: 70; °C
